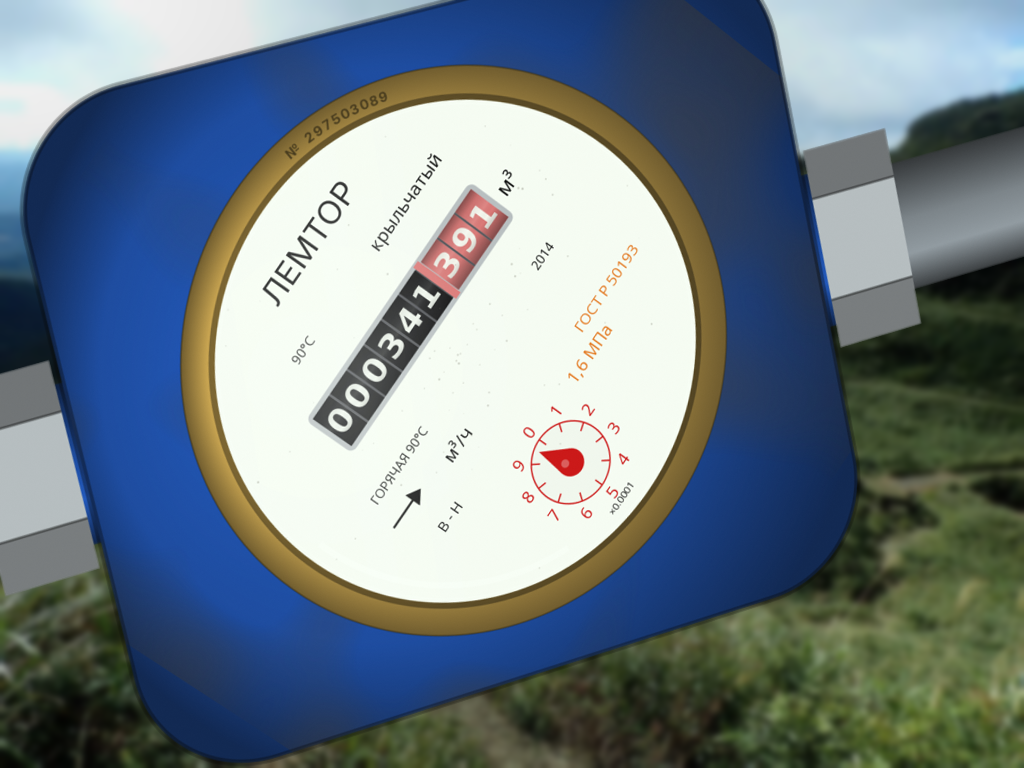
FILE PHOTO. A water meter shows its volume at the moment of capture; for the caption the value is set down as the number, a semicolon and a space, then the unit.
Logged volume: 341.3909; m³
